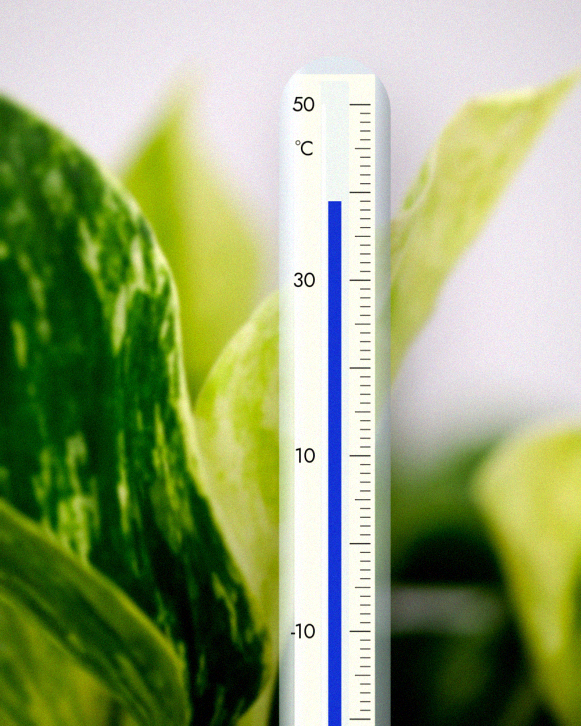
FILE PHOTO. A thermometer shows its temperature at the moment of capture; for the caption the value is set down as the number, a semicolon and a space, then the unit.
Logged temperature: 39; °C
